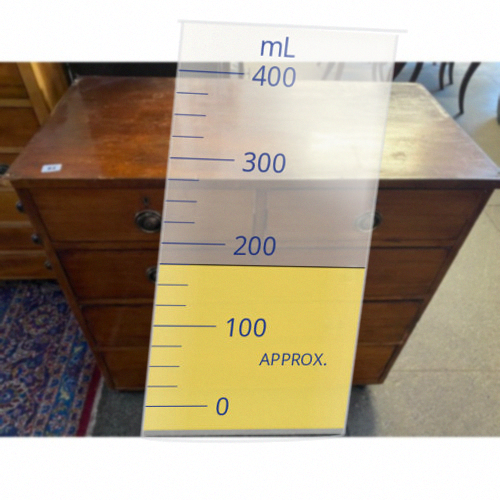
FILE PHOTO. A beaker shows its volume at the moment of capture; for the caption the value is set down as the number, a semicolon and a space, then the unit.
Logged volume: 175; mL
